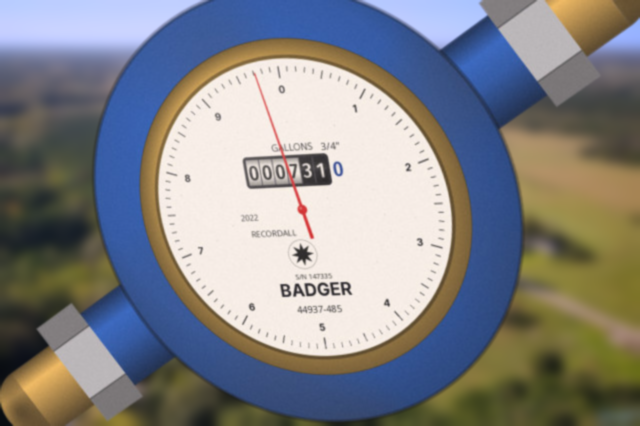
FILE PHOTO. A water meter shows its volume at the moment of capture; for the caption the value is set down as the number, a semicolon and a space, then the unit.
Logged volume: 7309.7; gal
